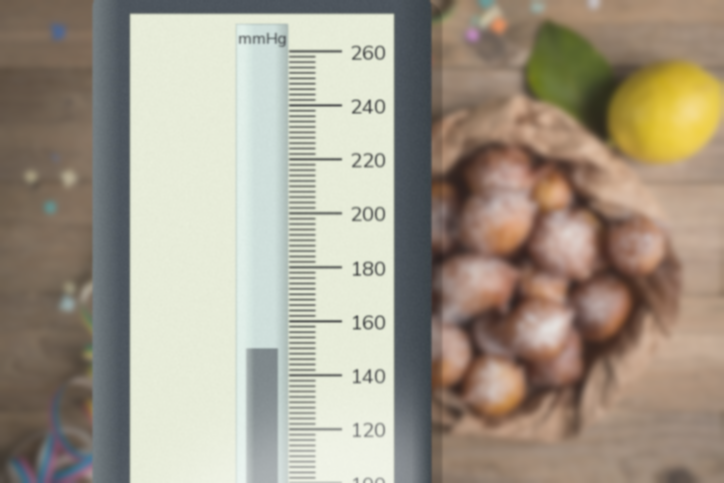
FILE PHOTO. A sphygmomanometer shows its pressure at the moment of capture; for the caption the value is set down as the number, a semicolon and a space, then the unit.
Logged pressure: 150; mmHg
